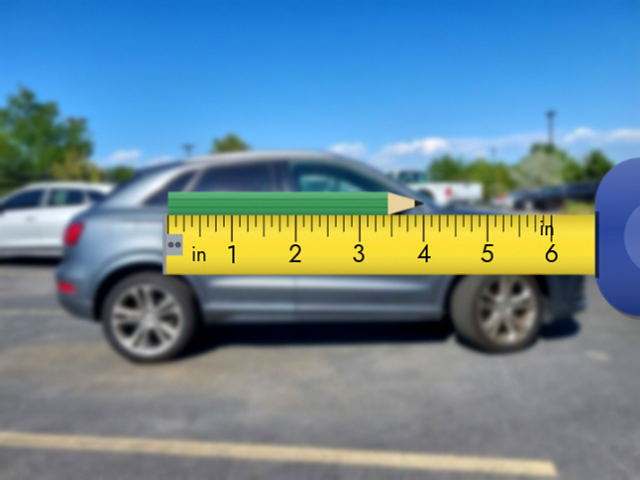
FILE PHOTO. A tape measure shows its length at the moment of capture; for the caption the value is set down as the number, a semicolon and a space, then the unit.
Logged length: 4; in
